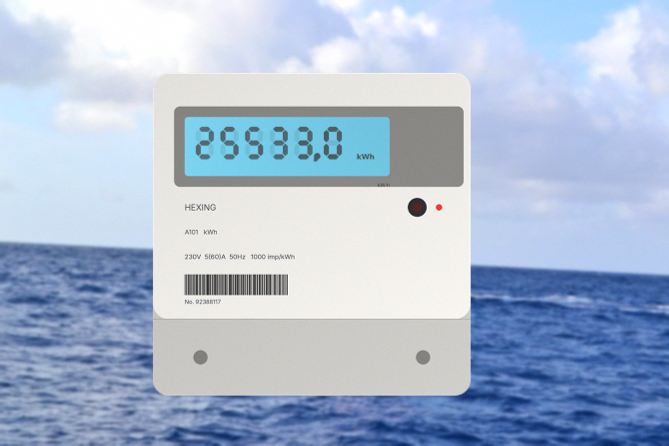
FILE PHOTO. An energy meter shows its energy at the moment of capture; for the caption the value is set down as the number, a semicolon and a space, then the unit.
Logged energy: 25533.0; kWh
